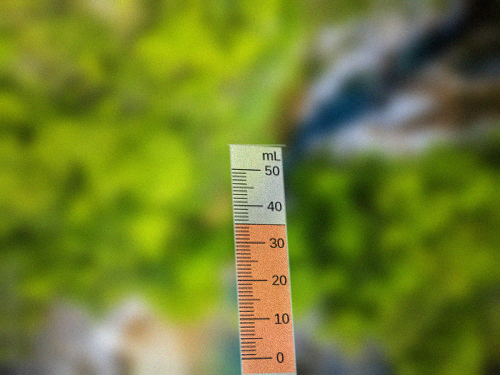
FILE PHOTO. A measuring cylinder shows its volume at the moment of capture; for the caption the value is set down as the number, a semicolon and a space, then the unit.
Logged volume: 35; mL
